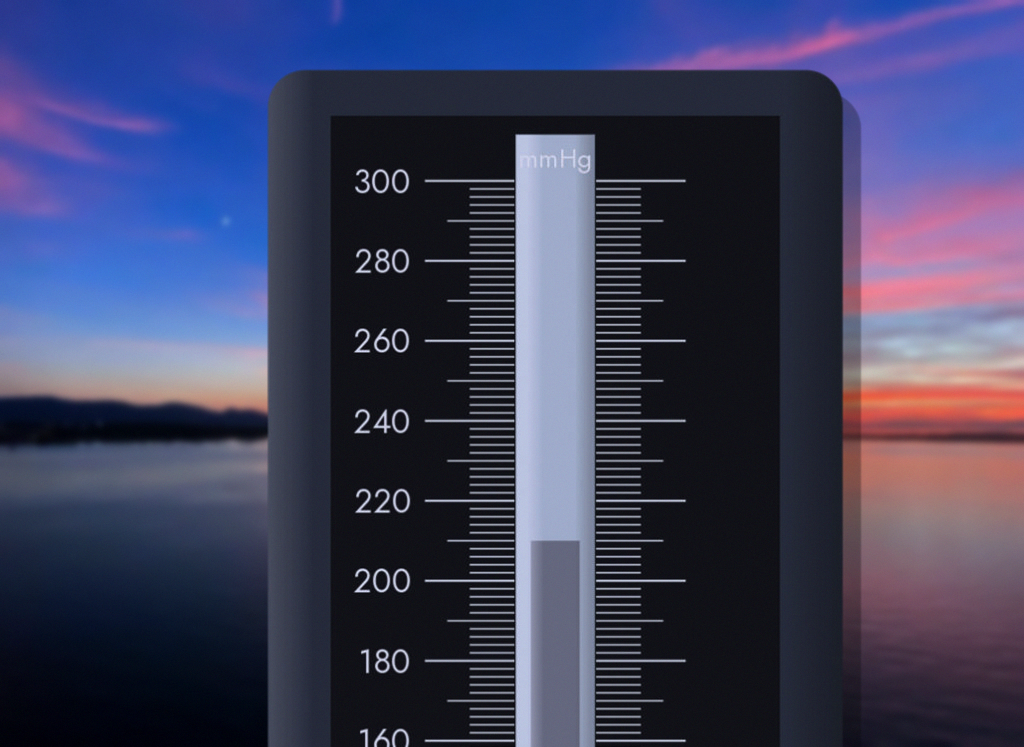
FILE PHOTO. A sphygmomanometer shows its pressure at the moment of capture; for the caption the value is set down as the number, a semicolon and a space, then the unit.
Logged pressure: 210; mmHg
